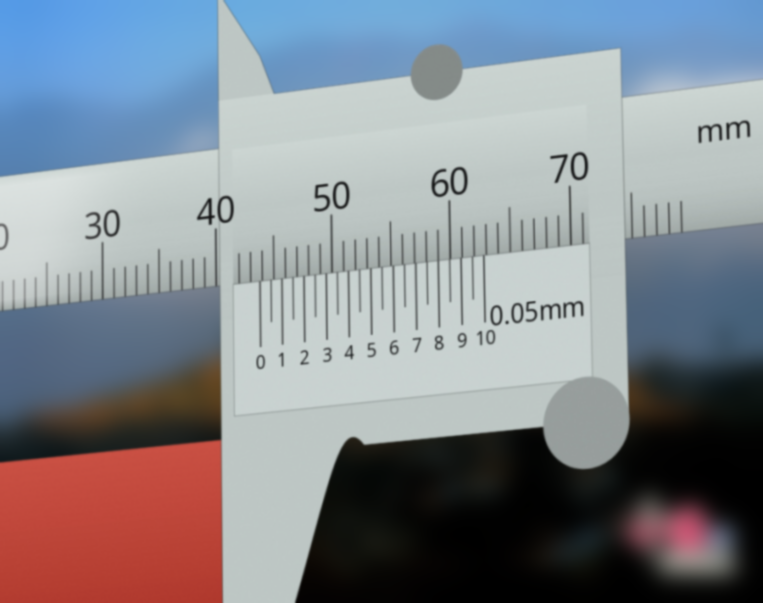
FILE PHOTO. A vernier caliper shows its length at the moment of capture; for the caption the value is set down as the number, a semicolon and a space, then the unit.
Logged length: 43.8; mm
